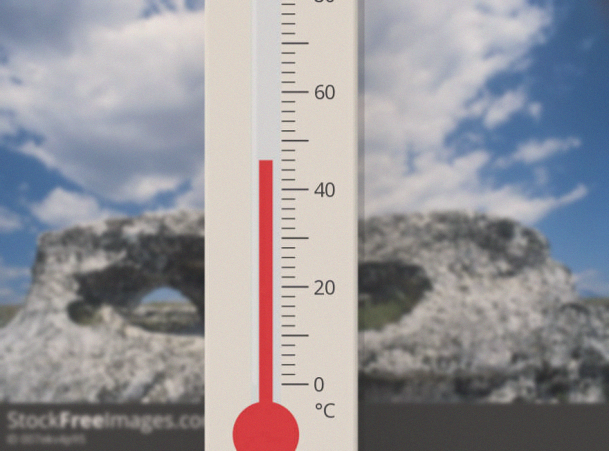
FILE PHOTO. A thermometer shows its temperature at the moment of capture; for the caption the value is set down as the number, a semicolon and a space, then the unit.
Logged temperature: 46; °C
